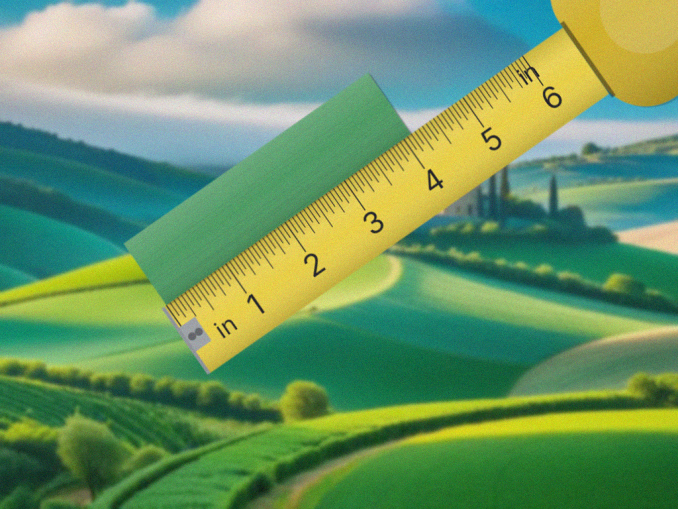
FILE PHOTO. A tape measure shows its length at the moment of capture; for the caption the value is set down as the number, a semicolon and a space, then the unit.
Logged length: 4.125; in
